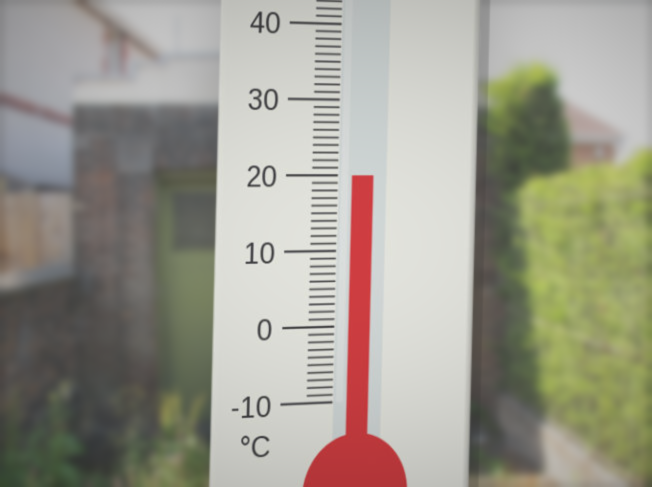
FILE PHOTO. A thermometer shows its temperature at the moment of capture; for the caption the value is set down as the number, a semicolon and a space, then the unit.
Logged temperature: 20; °C
